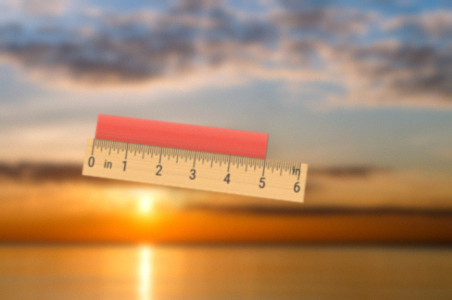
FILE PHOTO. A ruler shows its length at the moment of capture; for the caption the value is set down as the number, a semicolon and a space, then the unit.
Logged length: 5; in
